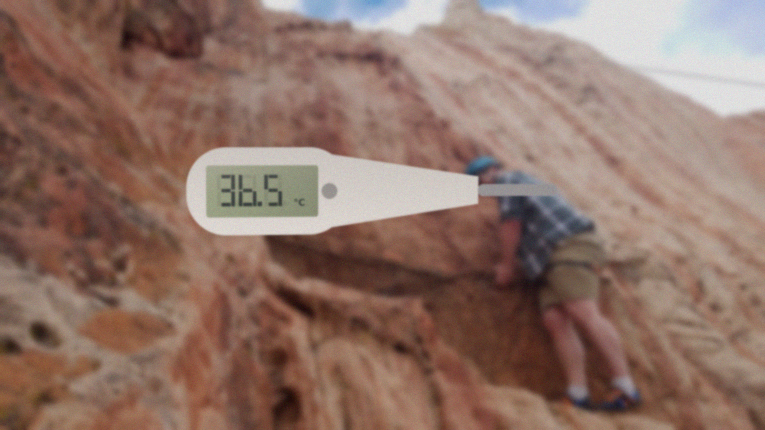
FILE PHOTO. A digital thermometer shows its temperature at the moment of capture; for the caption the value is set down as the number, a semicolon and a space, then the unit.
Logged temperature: 36.5; °C
